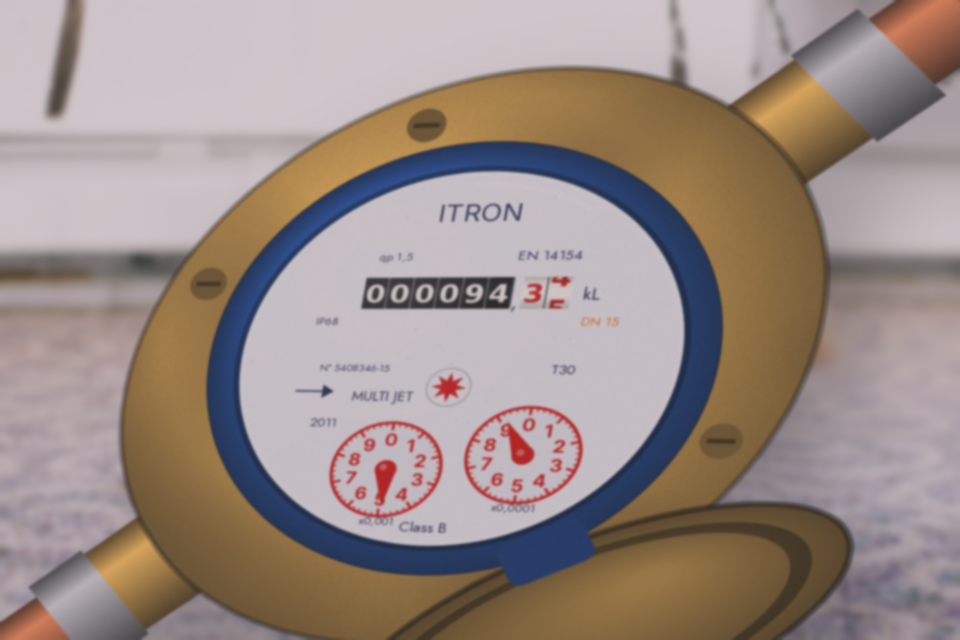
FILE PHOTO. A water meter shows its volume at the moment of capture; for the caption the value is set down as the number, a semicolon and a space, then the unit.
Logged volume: 94.3449; kL
